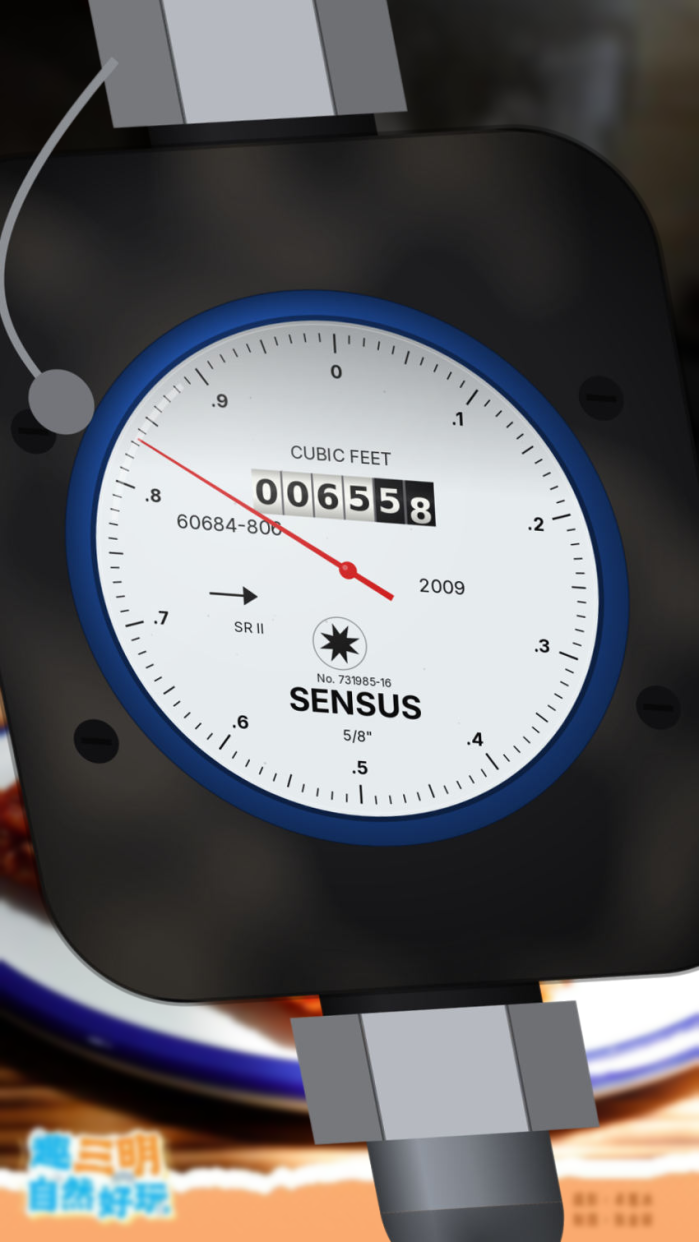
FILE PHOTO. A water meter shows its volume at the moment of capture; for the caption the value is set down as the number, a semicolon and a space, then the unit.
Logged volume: 6557.83; ft³
